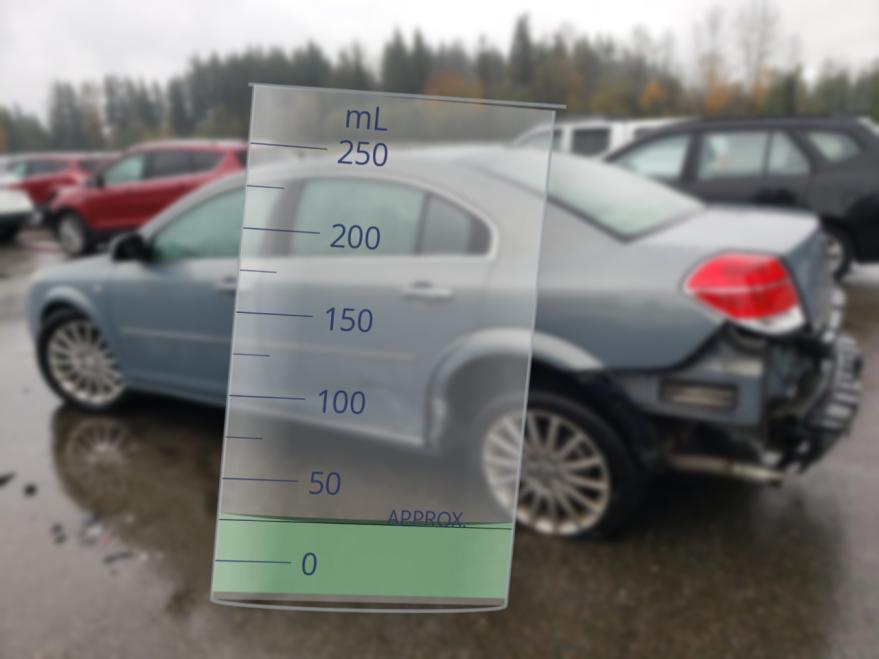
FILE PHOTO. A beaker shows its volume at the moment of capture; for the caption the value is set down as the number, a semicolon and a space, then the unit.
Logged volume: 25; mL
